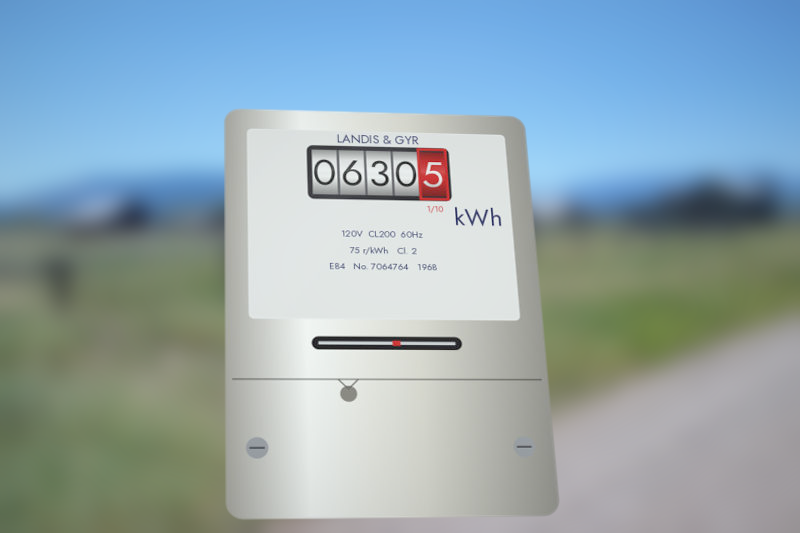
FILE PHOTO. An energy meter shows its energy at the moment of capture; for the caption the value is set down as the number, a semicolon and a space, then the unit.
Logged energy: 630.5; kWh
